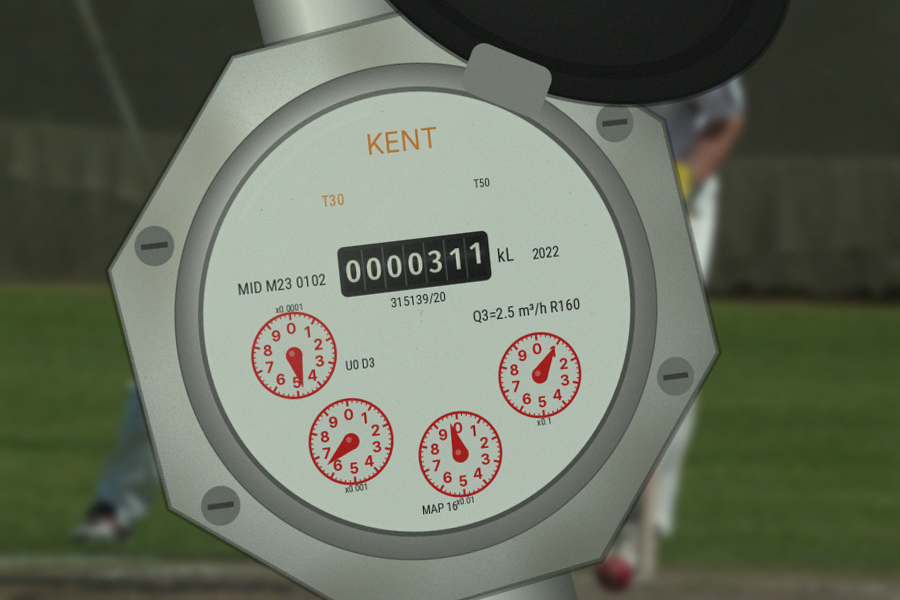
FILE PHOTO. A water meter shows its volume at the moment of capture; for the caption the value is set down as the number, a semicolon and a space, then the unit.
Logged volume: 311.0964; kL
